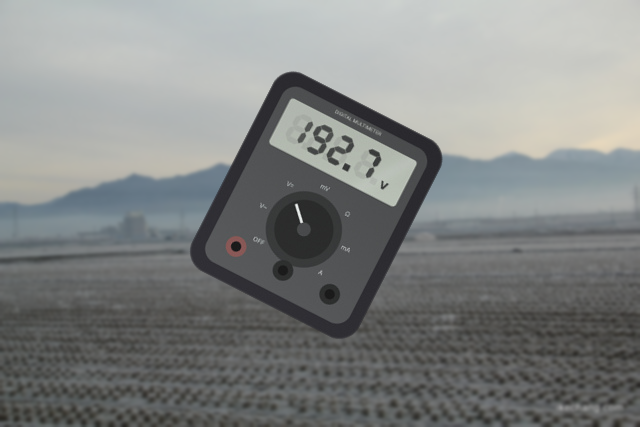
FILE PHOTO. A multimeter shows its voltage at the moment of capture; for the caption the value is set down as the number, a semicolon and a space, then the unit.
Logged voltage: 192.7; V
